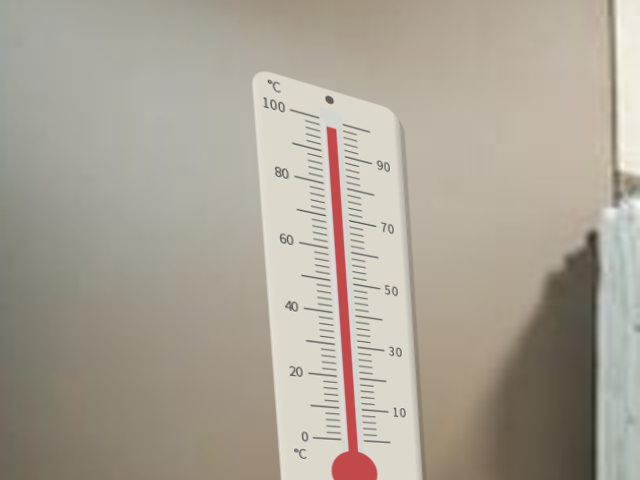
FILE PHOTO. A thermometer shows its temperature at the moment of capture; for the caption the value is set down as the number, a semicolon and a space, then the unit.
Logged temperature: 98; °C
